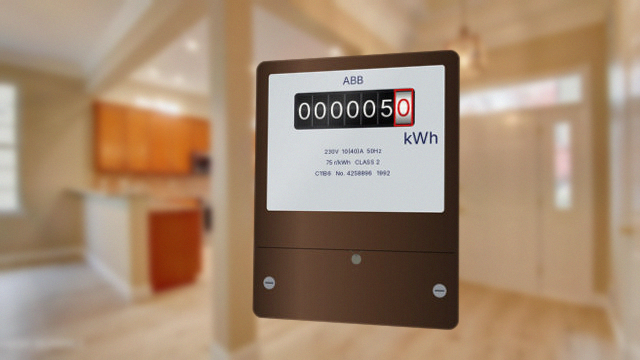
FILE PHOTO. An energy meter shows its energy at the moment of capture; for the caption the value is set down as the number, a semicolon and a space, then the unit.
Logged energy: 5.0; kWh
